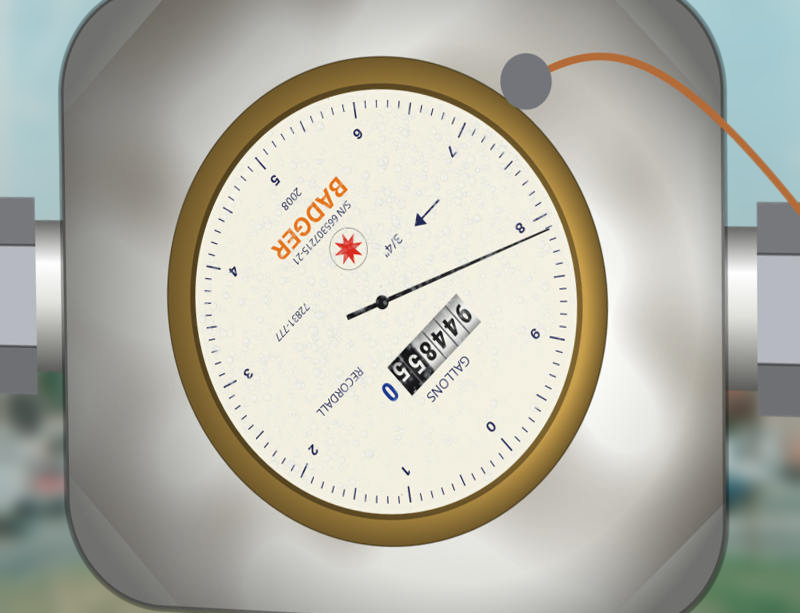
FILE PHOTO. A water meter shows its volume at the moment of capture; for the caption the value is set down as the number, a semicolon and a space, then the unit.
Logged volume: 9448548.1; gal
